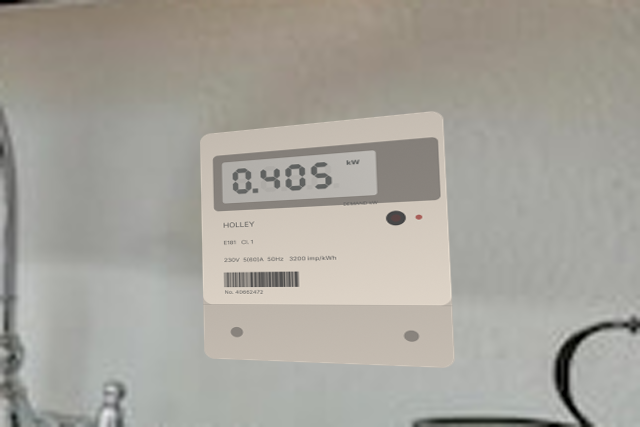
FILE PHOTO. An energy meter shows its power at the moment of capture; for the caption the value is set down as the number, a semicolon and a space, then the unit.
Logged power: 0.405; kW
